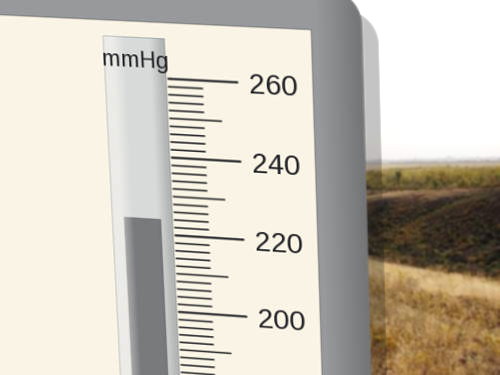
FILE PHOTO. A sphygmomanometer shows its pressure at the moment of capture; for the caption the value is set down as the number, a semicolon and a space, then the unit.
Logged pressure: 224; mmHg
